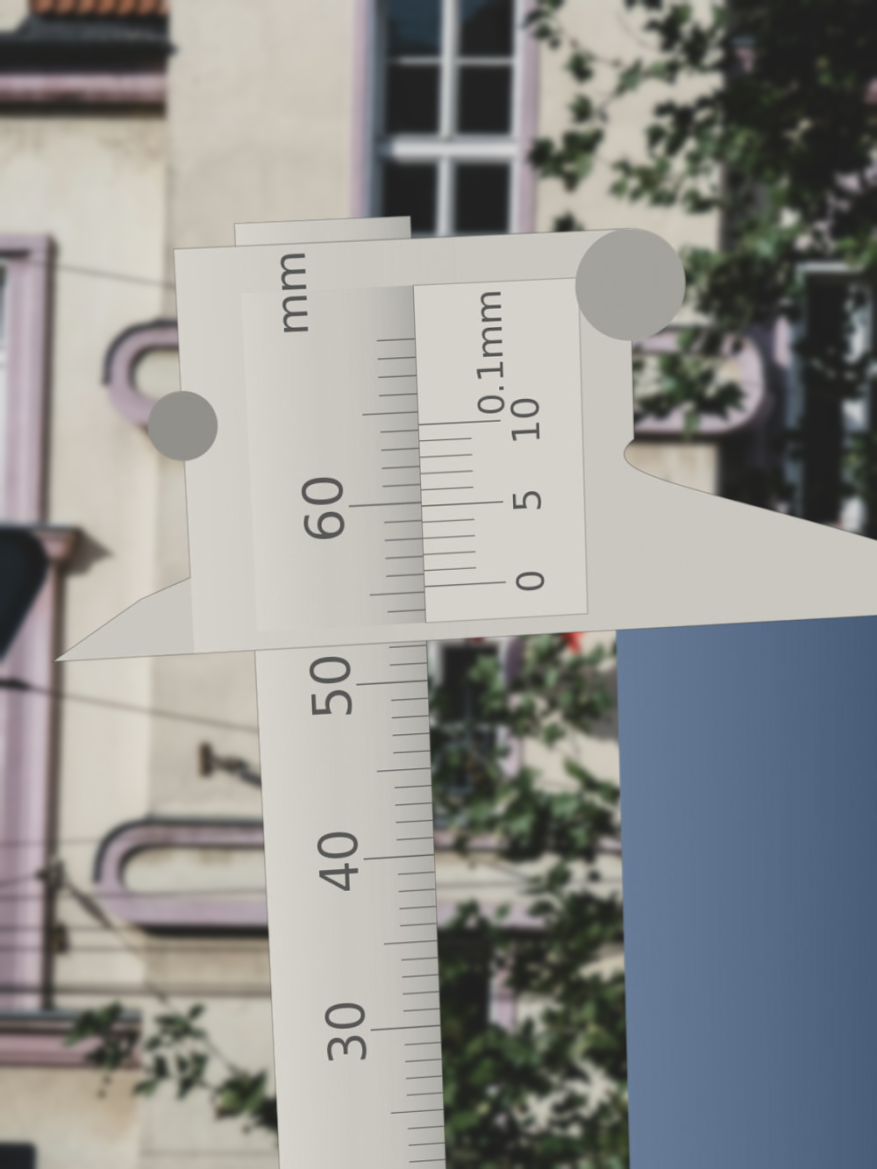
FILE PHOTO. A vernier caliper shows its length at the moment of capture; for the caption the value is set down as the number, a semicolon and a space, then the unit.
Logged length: 55.3; mm
